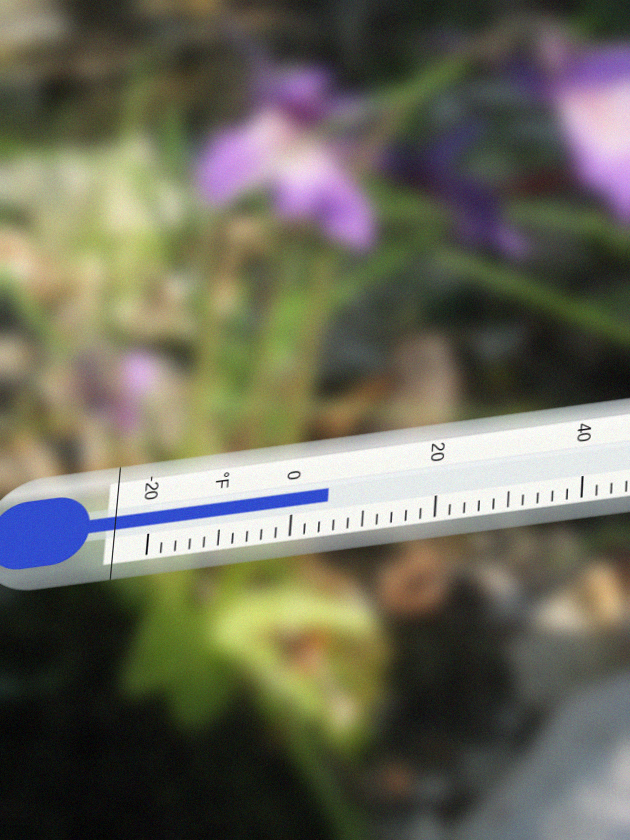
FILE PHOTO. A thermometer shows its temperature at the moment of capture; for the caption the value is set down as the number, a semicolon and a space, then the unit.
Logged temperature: 5; °F
